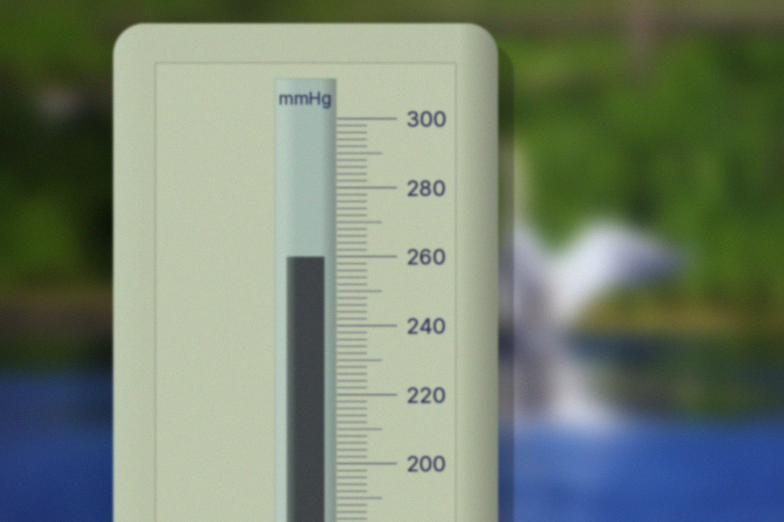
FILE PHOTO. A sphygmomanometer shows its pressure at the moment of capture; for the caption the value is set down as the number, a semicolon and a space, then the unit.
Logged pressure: 260; mmHg
